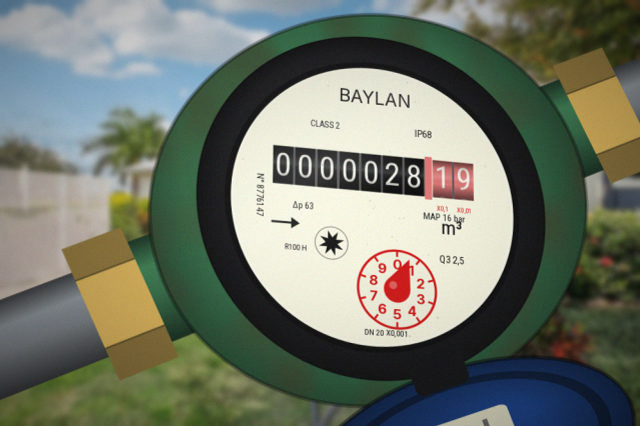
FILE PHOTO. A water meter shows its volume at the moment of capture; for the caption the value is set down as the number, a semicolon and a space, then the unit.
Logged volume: 28.190; m³
